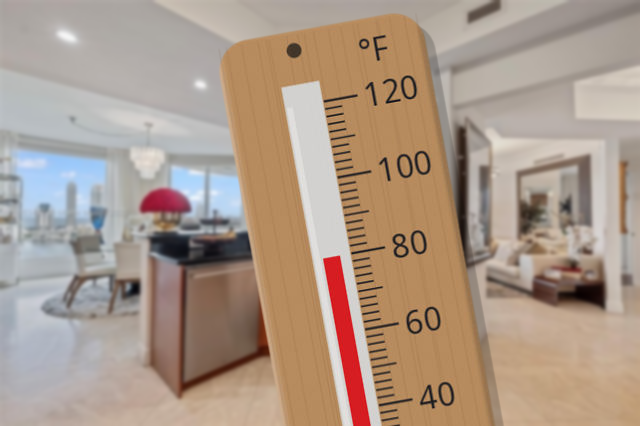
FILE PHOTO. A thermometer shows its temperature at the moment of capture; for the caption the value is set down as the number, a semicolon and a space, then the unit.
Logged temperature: 80; °F
